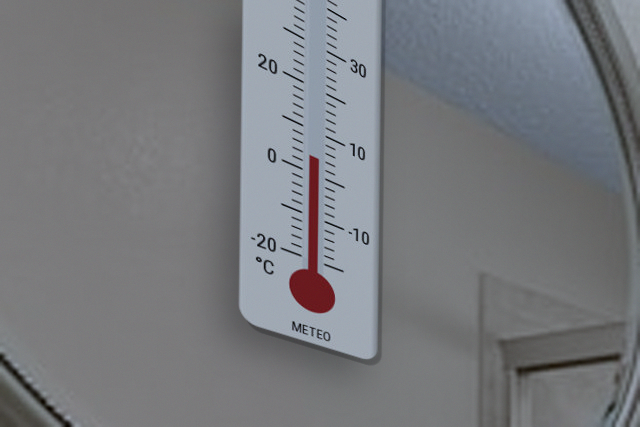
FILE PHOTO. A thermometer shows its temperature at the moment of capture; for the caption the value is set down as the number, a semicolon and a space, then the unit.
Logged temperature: 4; °C
